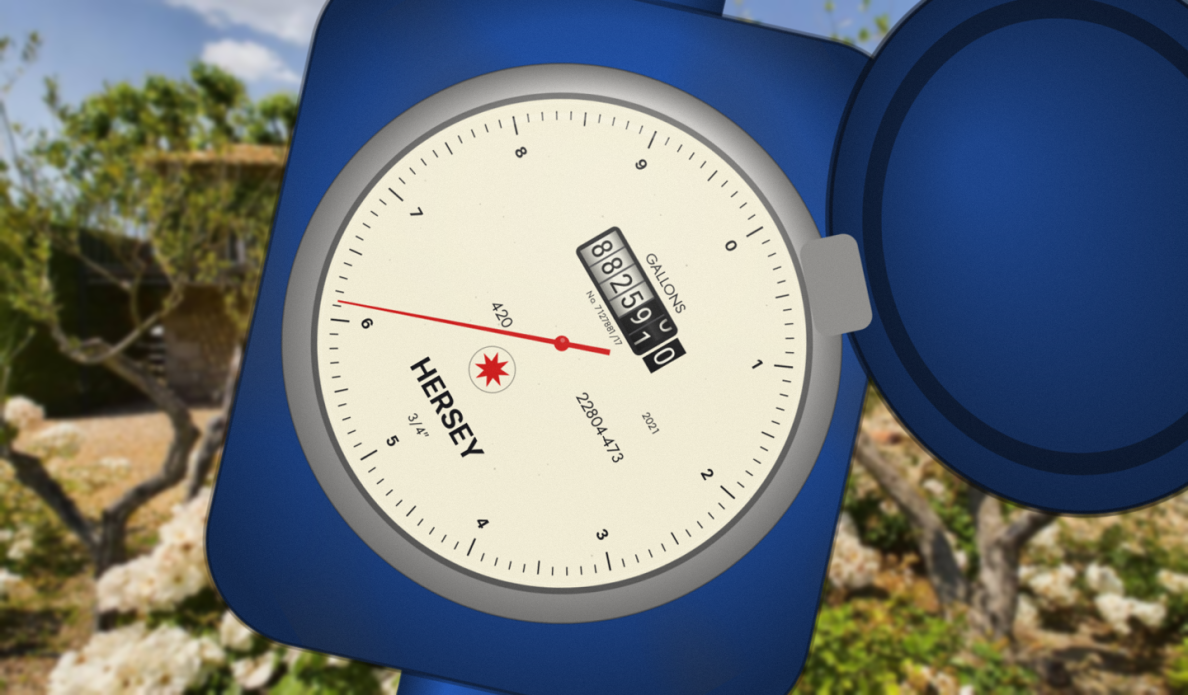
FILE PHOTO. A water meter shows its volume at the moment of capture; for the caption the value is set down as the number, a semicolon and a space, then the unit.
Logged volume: 8825906.1; gal
